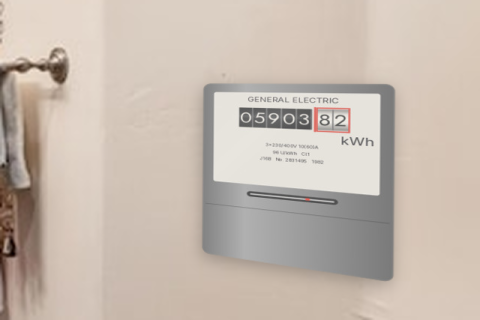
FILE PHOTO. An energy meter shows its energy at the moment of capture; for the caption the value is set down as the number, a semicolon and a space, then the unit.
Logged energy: 5903.82; kWh
